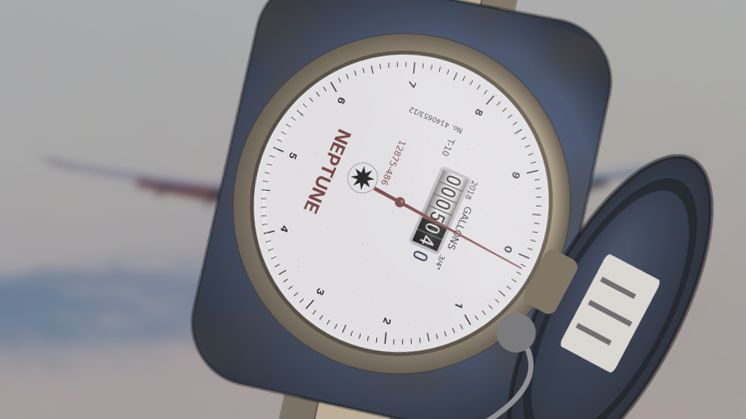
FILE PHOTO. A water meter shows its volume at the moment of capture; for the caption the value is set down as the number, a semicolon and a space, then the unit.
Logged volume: 5040.1; gal
